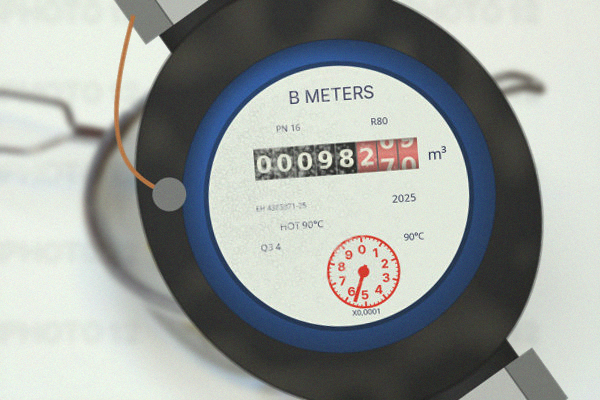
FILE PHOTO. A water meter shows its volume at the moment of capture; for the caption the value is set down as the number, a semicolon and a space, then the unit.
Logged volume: 98.2695; m³
